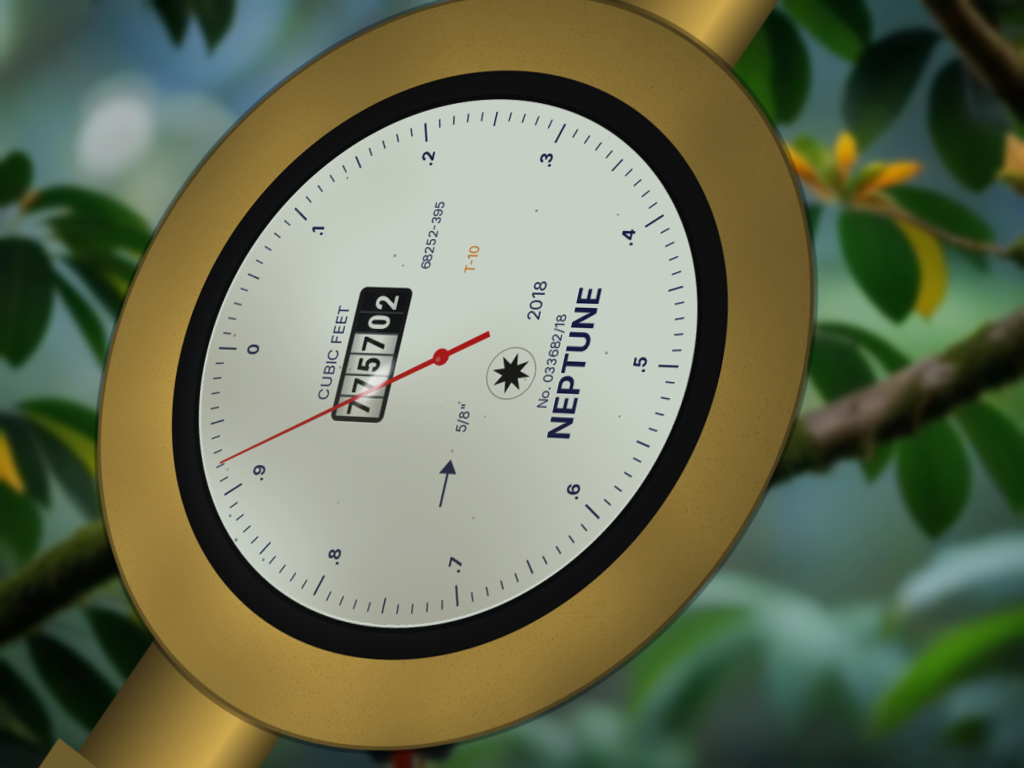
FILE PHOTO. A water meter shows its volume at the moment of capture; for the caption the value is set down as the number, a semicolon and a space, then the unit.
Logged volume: 775701.92; ft³
